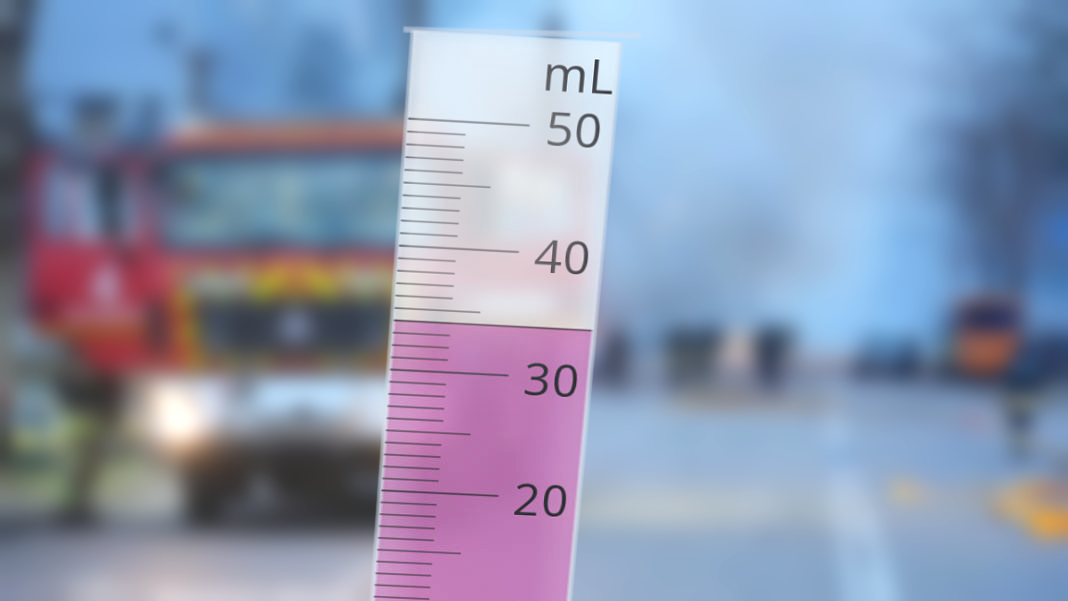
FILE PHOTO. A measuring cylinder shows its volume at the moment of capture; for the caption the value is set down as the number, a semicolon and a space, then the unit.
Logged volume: 34; mL
